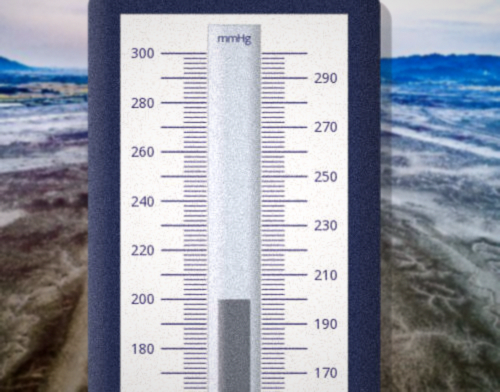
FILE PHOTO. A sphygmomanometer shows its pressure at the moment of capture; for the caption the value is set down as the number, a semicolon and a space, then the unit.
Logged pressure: 200; mmHg
